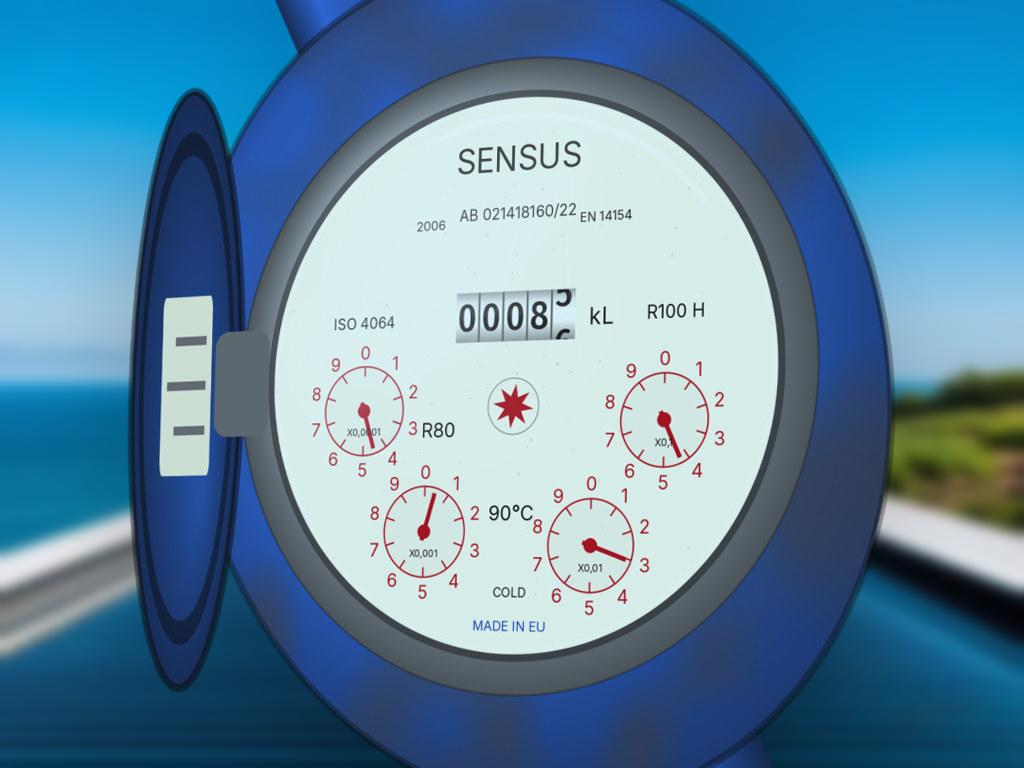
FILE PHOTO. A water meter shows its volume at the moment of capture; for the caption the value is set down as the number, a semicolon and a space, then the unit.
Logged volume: 85.4304; kL
